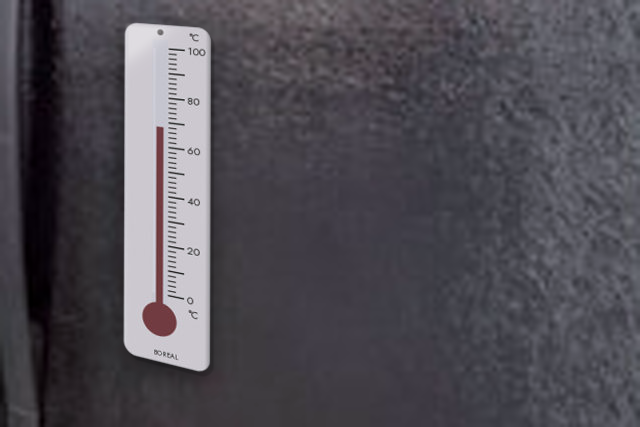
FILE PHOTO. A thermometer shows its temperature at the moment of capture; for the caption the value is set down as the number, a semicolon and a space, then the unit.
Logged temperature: 68; °C
